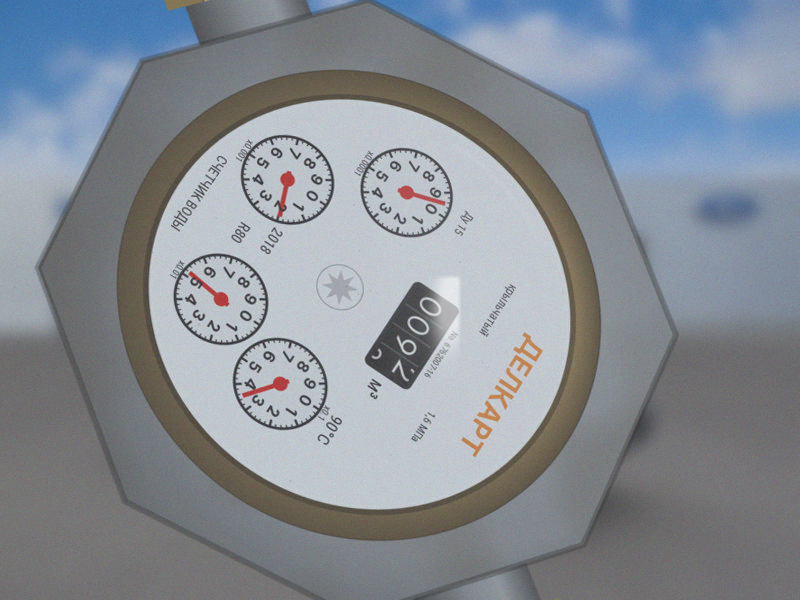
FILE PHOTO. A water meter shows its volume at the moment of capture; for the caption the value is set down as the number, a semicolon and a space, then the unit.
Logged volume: 92.3519; m³
